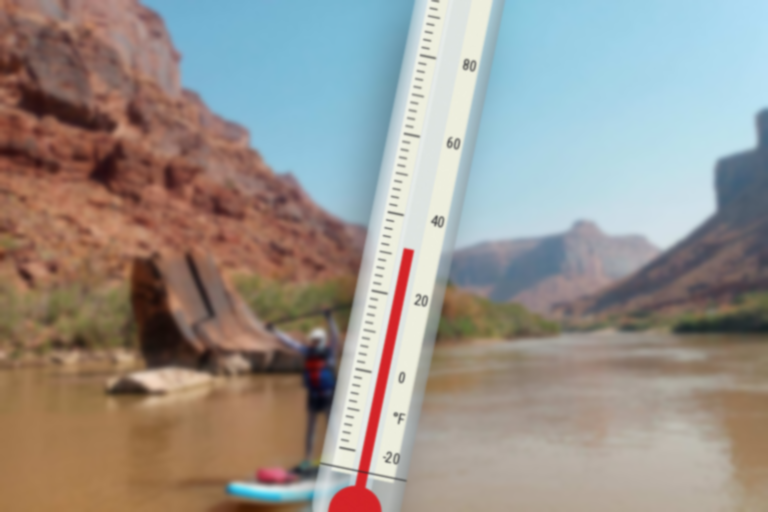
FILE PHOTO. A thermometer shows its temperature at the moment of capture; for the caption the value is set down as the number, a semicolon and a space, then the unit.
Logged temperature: 32; °F
